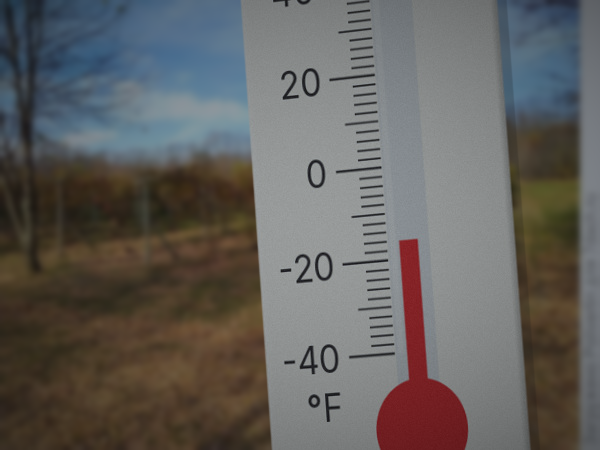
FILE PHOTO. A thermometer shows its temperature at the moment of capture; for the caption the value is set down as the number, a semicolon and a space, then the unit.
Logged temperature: -16; °F
